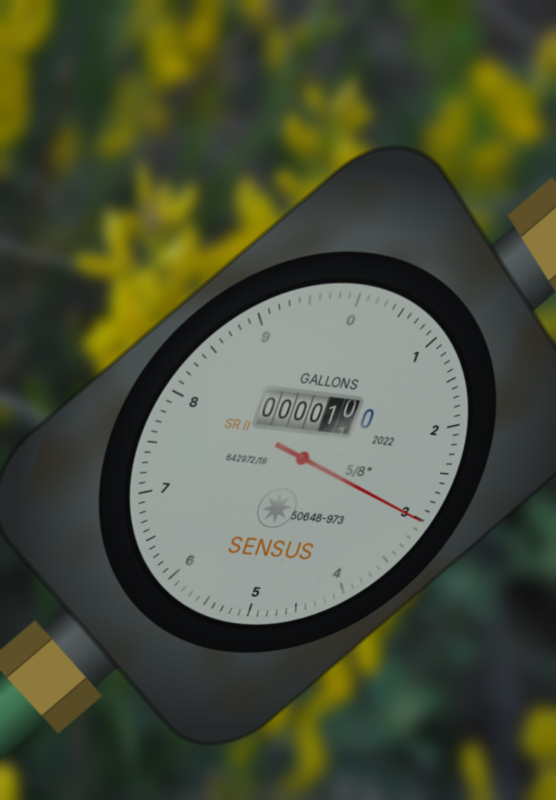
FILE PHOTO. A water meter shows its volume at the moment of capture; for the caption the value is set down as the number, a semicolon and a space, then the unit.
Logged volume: 103.0; gal
